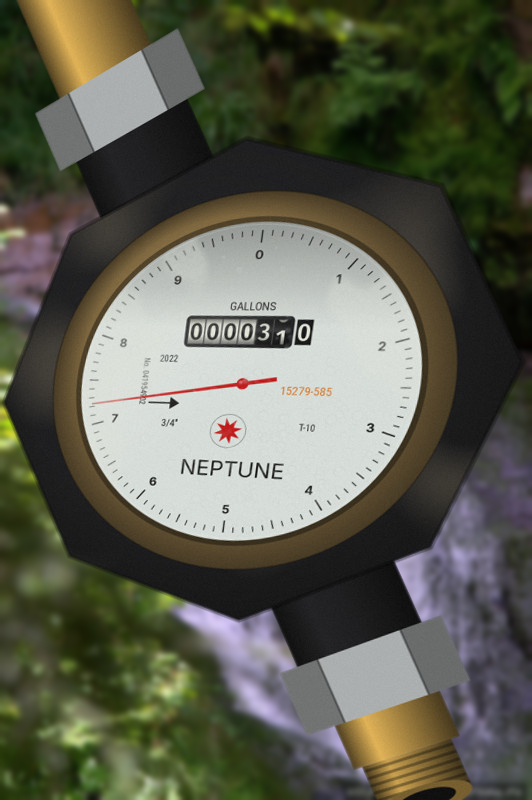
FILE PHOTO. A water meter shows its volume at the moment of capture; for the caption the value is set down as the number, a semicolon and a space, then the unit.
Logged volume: 307.2; gal
